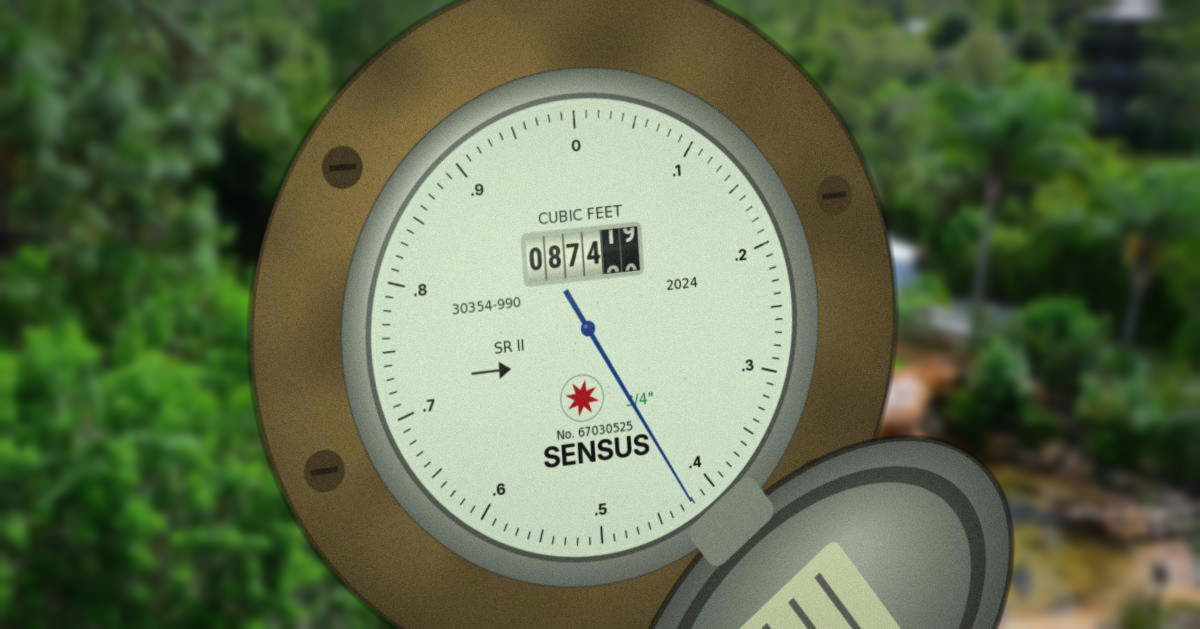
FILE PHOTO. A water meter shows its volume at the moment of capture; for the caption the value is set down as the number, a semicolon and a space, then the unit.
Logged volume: 87419.42; ft³
